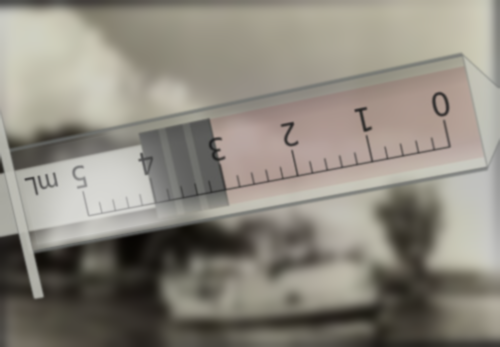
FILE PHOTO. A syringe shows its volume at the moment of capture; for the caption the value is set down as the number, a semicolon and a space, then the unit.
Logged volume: 3; mL
